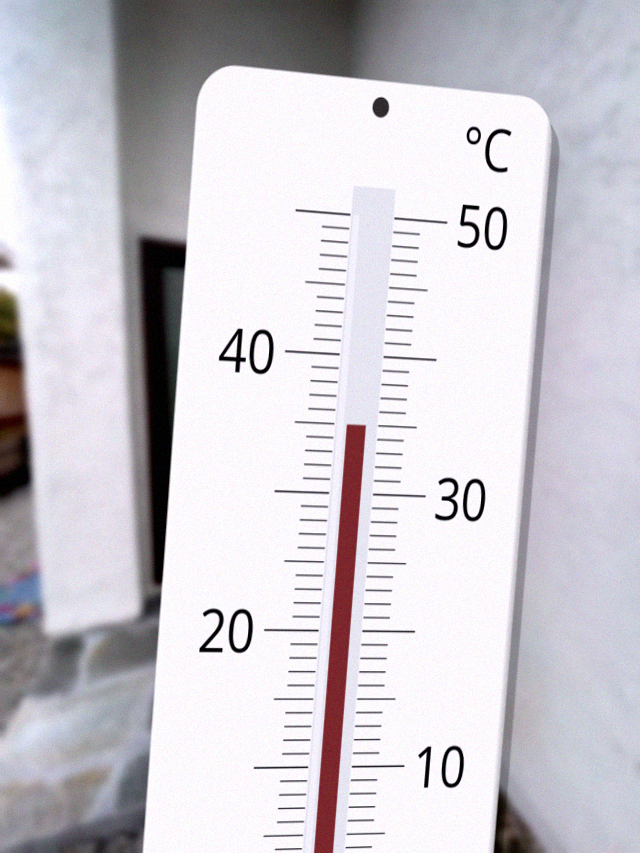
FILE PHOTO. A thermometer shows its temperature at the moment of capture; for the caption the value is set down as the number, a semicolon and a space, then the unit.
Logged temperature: 35; °C
